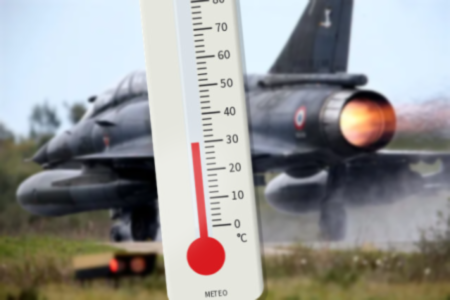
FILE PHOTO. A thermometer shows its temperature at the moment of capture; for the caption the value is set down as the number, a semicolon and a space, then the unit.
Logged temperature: 30; °C
